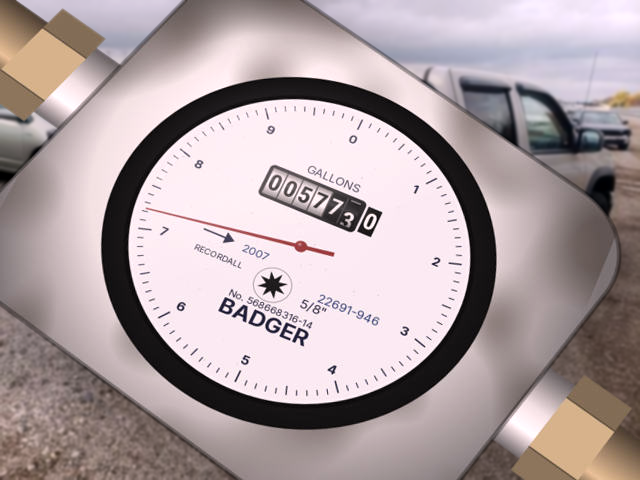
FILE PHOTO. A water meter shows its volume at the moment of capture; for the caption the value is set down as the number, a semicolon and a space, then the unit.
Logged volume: 57727.2; gal
